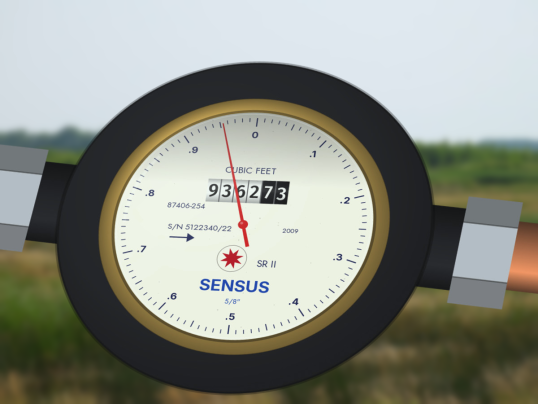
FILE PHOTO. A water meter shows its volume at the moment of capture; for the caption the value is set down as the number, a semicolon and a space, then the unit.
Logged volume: 936272.95; ft³
